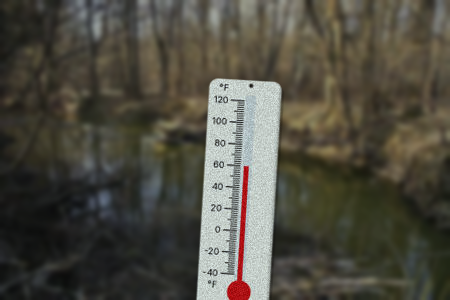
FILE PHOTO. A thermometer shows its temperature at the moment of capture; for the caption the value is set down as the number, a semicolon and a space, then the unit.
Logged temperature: 60; °F
